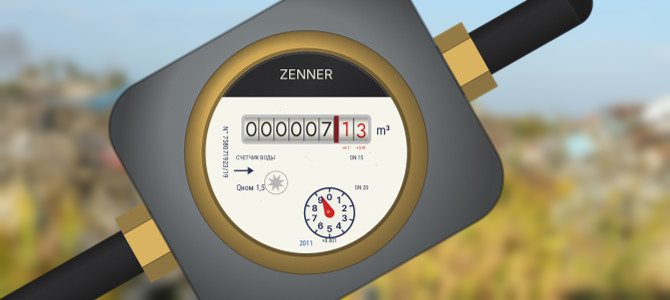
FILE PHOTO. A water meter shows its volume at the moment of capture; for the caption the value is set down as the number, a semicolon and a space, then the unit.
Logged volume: 7.129; m³
